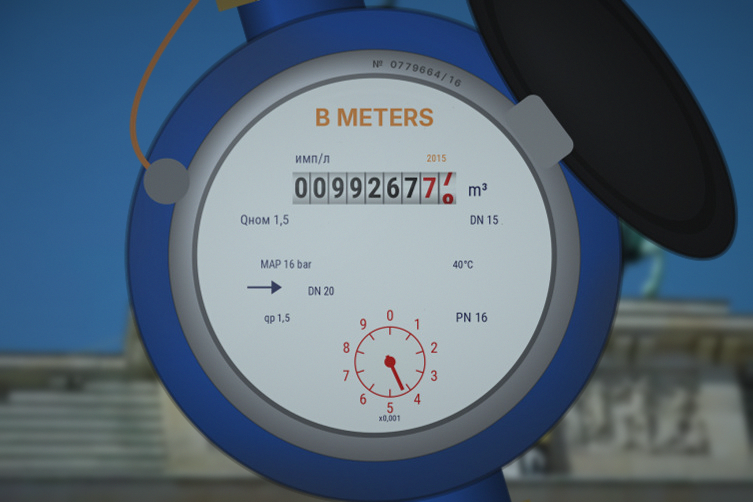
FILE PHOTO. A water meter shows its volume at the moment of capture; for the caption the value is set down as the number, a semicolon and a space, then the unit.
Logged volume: 99267.774; m³
